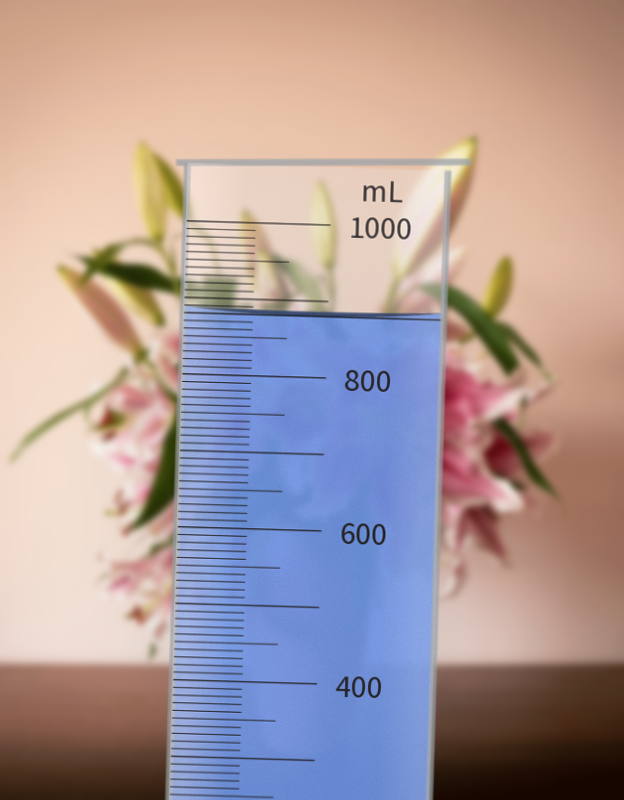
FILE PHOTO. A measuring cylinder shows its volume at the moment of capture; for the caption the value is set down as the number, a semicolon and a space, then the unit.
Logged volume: 880; mL
